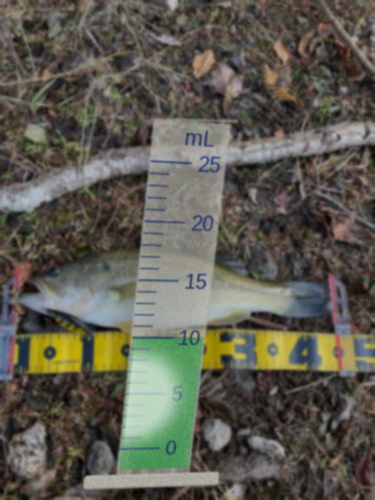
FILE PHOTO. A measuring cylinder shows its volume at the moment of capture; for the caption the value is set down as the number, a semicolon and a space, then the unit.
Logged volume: 10; mL
